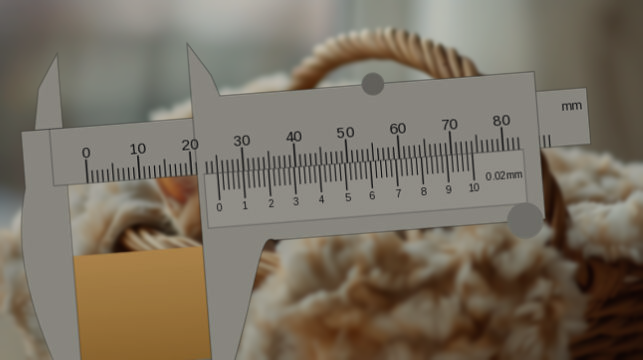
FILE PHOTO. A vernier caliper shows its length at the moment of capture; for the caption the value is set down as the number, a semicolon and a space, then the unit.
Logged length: 25.0; mm
